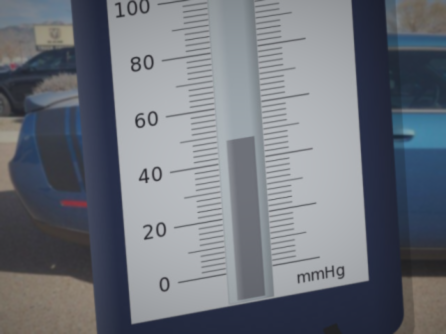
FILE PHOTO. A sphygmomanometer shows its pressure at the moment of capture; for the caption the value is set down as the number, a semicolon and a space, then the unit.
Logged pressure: 48; mmHg
